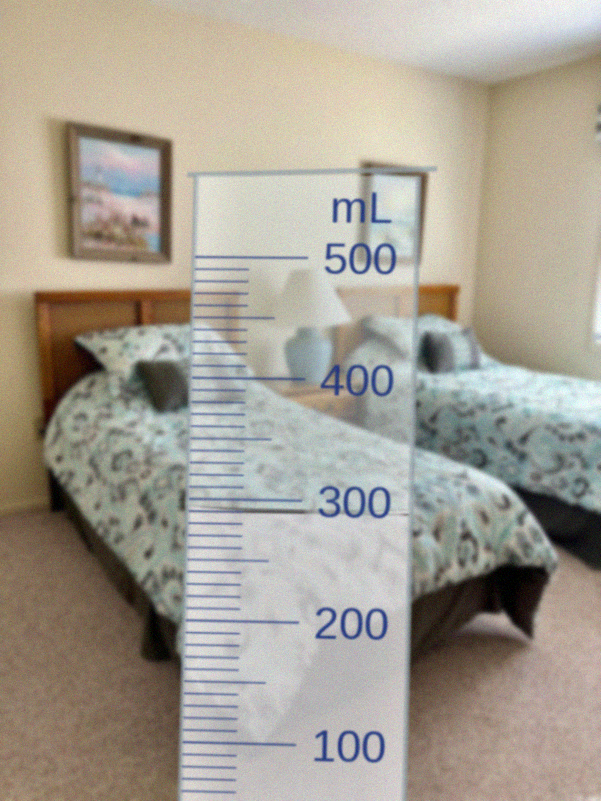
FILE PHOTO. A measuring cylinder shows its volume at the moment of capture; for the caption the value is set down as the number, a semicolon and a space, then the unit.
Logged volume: 290; mL
